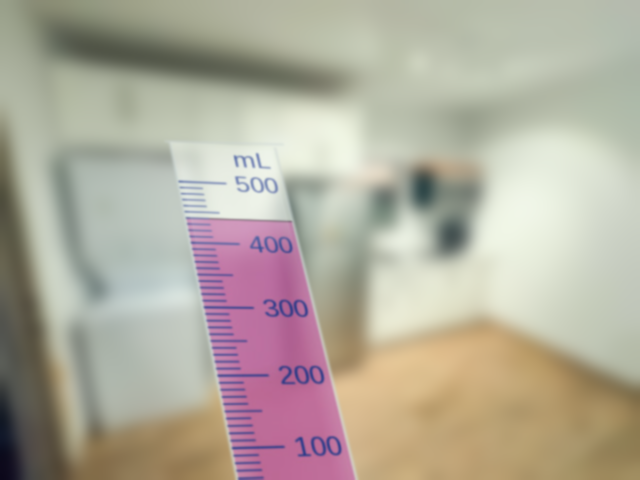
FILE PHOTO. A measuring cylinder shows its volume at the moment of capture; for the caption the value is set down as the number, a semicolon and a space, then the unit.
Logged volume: 440; mL
